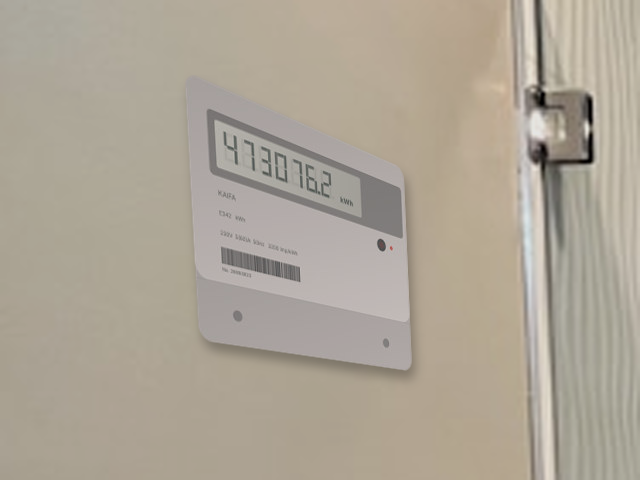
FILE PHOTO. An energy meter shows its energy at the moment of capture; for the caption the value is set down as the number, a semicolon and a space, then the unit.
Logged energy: 473076.2; kWh
